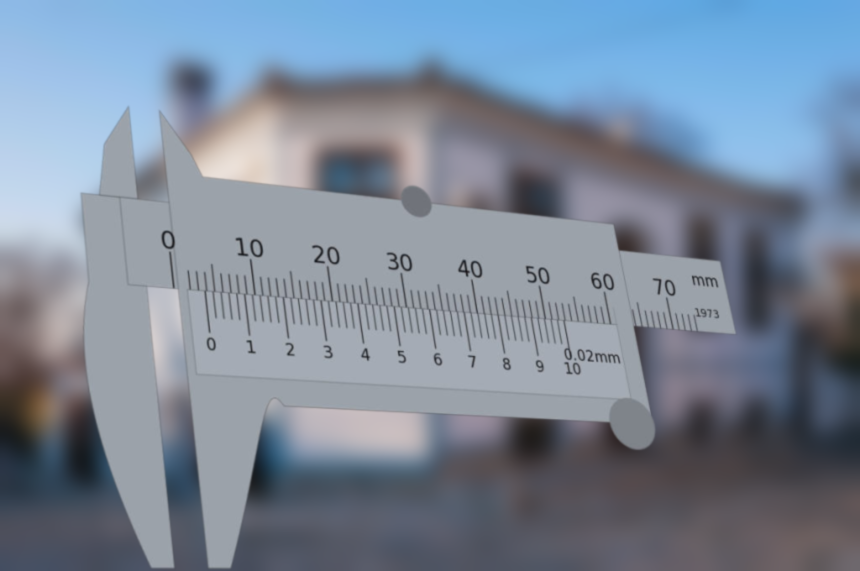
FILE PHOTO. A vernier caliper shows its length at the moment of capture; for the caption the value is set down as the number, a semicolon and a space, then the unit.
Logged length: 3.8; mm
